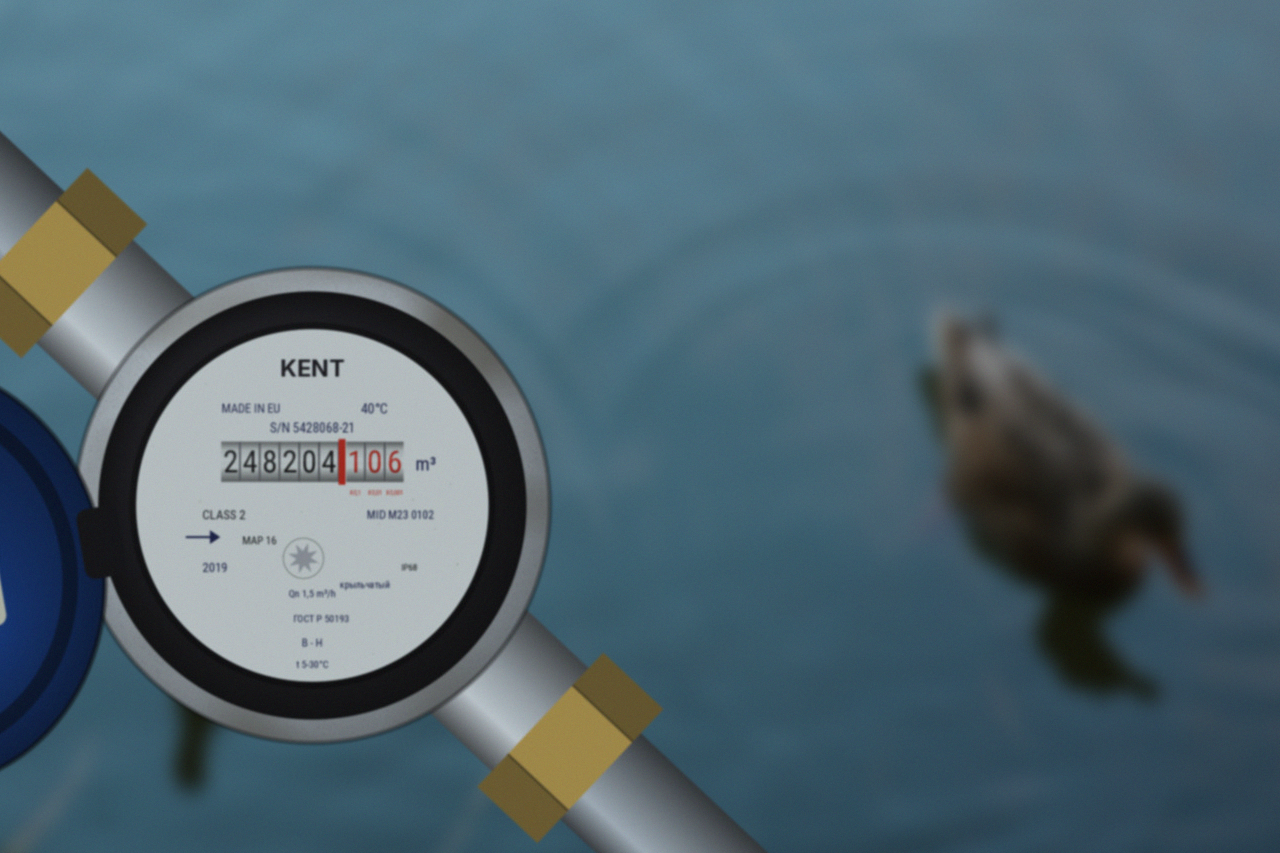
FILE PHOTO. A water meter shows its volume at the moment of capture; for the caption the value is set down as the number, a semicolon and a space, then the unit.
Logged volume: 248204.106; m³
